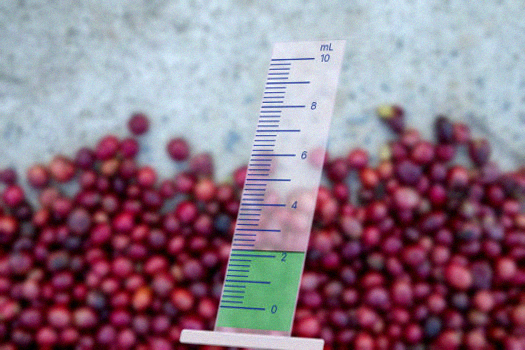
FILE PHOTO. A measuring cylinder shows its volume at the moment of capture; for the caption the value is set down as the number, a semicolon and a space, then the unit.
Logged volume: 2.2; mL
